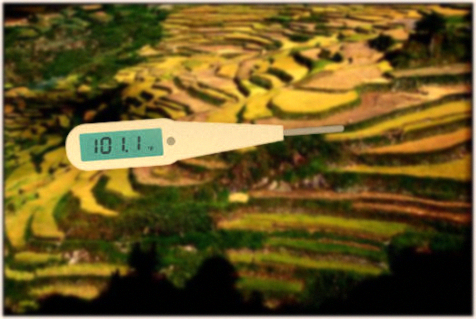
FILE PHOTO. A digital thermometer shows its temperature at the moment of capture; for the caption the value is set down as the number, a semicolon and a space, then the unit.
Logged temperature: 101.1; °F
